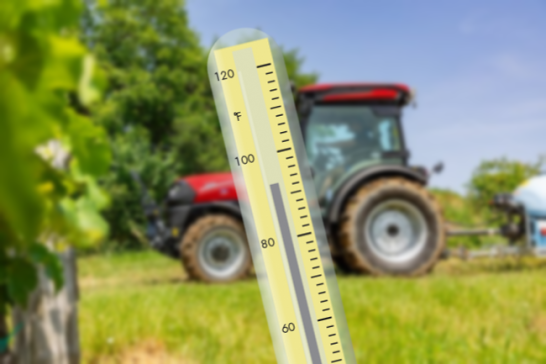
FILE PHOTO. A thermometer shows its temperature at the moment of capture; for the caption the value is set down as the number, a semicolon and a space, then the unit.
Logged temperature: 93; °F
